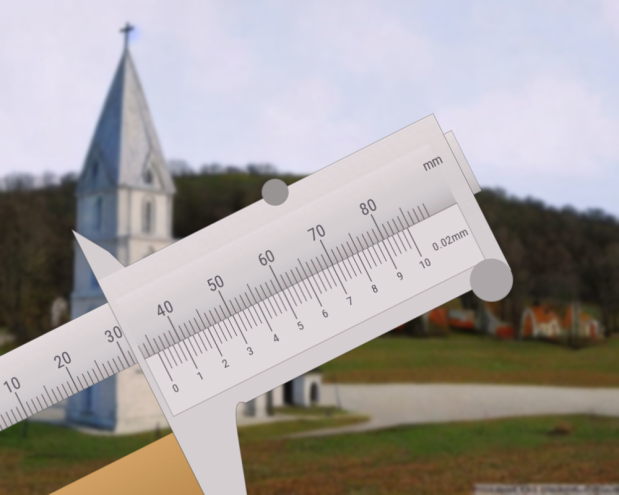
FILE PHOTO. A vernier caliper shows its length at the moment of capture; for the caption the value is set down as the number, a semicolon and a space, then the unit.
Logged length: 35.6; mm
